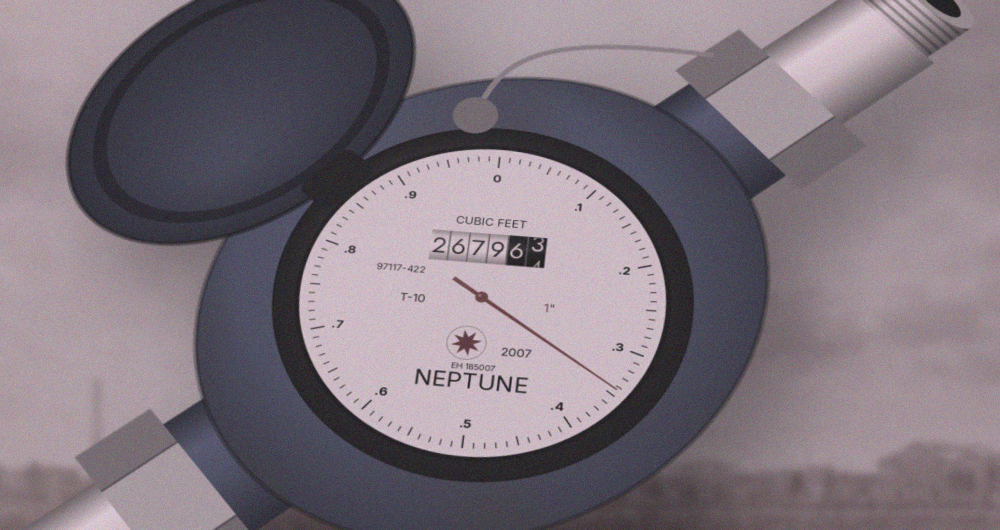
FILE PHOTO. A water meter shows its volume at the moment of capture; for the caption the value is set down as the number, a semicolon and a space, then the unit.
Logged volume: 267963.34; ft³
